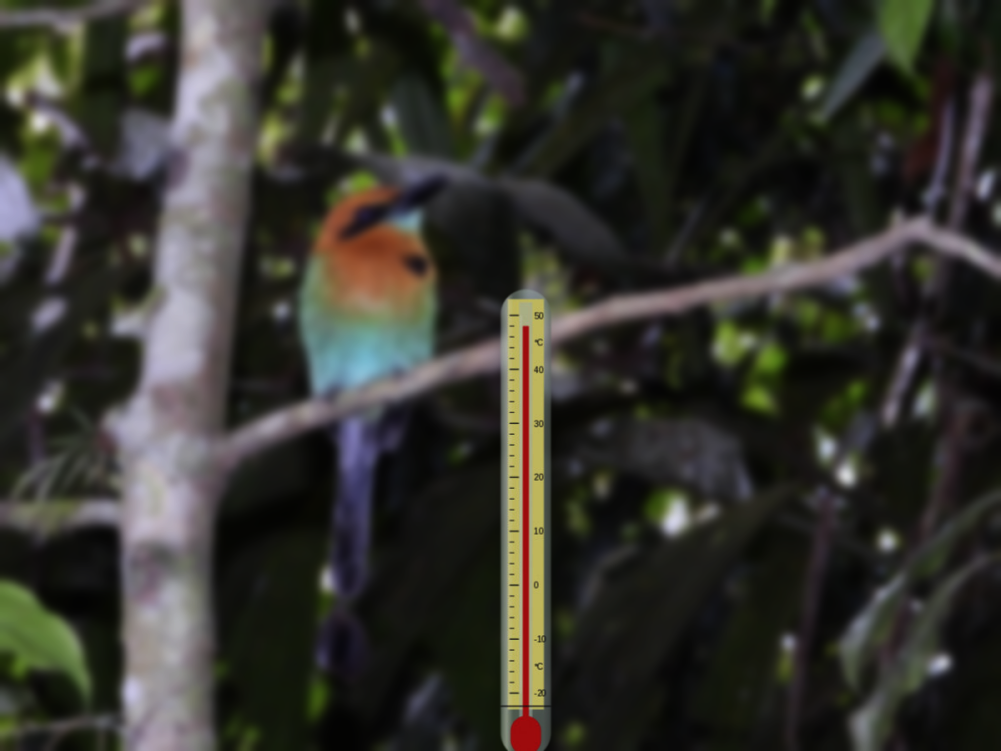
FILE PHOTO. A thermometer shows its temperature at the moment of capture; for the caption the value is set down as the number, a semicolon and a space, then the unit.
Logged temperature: 48; °C
